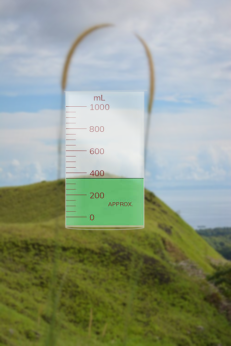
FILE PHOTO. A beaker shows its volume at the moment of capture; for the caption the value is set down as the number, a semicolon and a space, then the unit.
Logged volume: 350; mL
